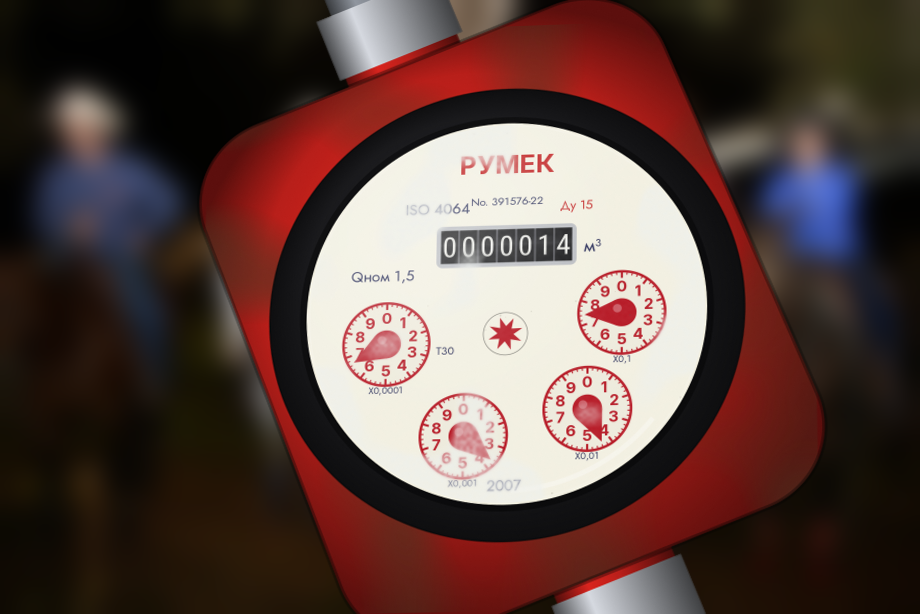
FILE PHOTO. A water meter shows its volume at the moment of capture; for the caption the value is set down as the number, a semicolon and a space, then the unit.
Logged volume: 14.7436; m³
